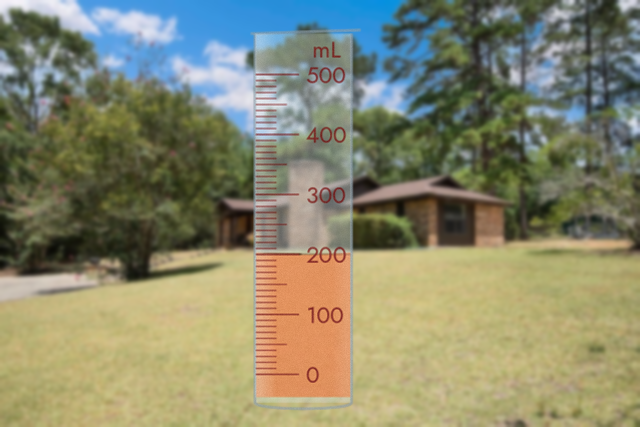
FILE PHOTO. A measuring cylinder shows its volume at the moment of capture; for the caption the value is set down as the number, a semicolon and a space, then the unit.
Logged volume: 200; mL
